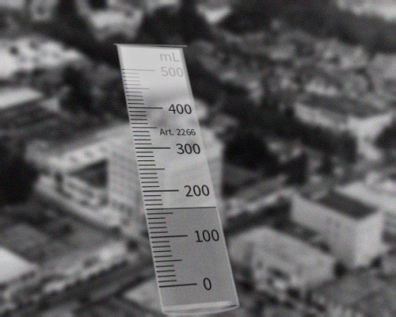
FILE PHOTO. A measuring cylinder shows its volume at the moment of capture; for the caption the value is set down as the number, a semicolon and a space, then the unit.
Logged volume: 160; mL
